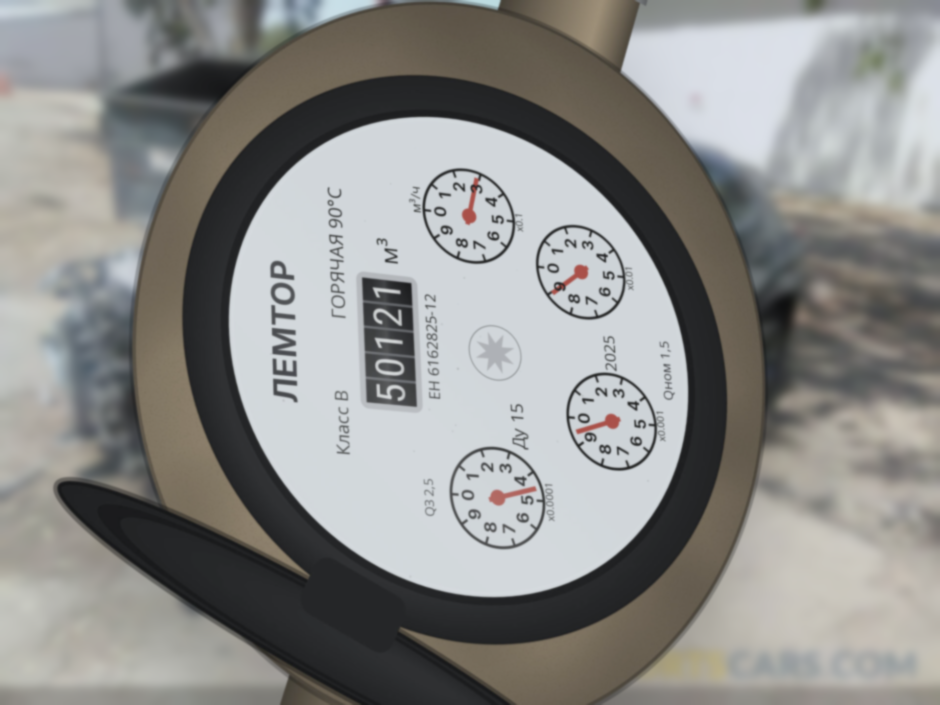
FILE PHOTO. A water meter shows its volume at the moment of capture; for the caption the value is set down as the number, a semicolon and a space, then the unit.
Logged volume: 50121.2894; m³
